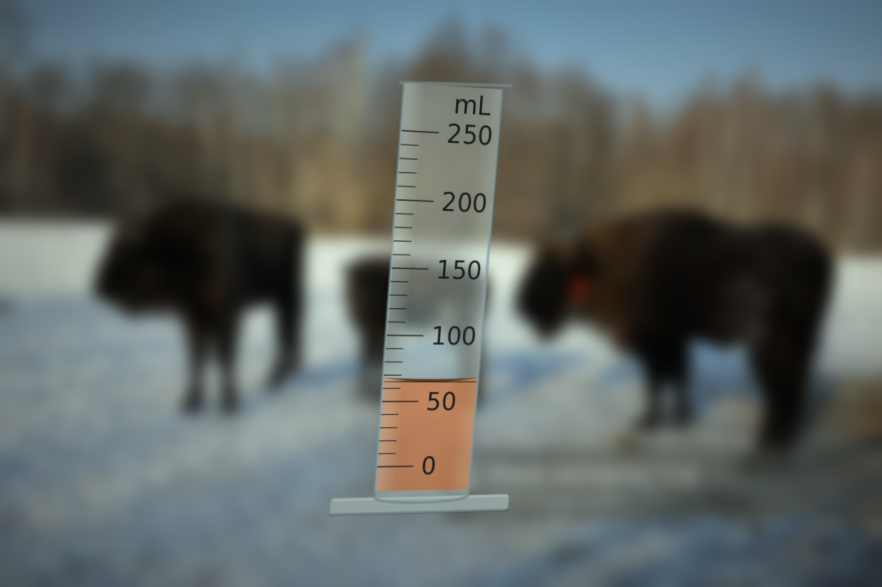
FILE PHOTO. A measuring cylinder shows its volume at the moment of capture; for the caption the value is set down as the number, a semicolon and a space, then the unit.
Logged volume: 65; mL
